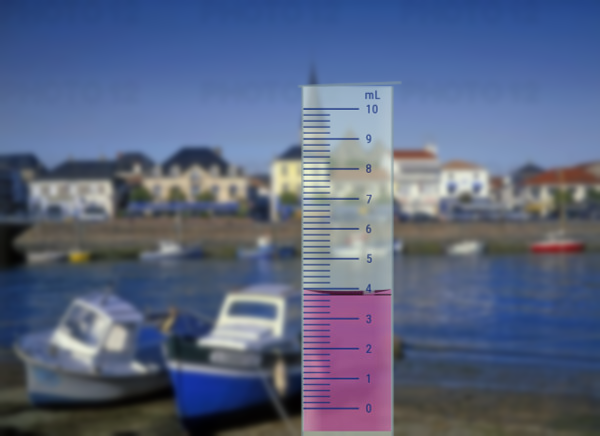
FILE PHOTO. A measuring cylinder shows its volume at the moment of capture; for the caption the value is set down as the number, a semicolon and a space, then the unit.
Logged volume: 3.8; mL
